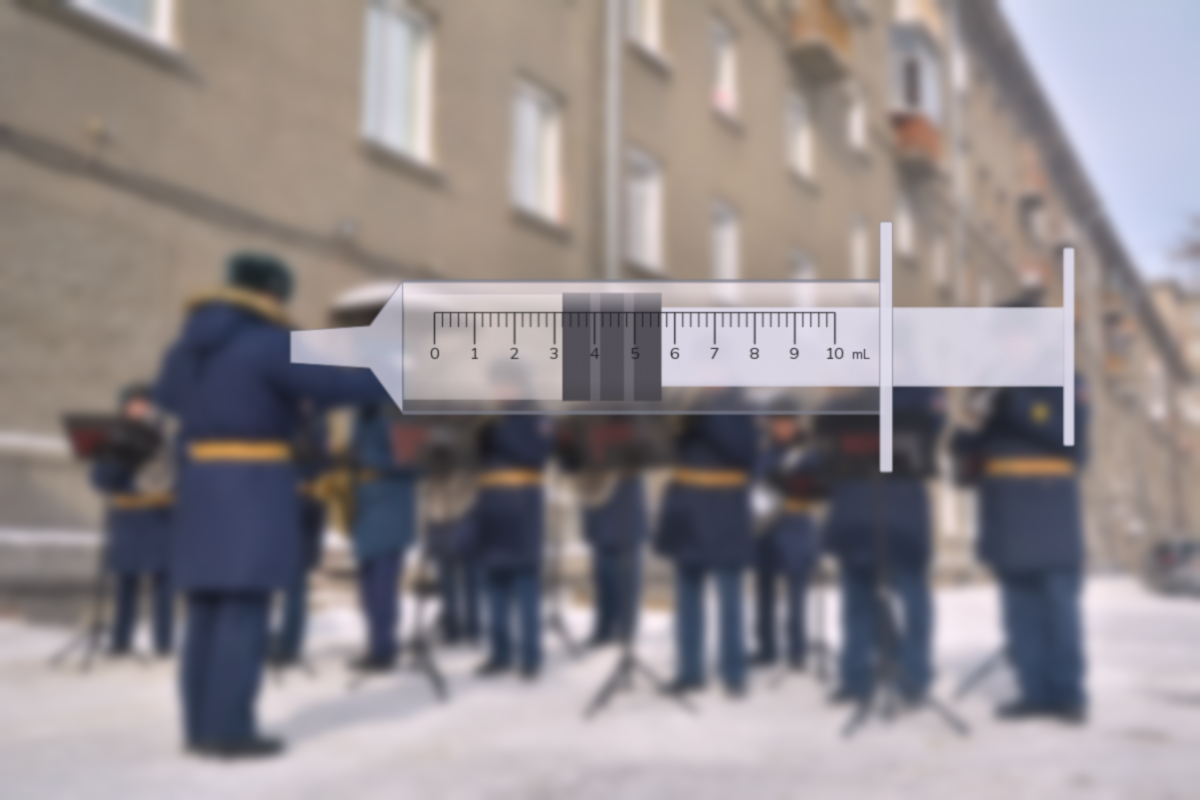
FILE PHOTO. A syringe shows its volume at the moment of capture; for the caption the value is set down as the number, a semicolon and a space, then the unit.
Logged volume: 3.2; mL
